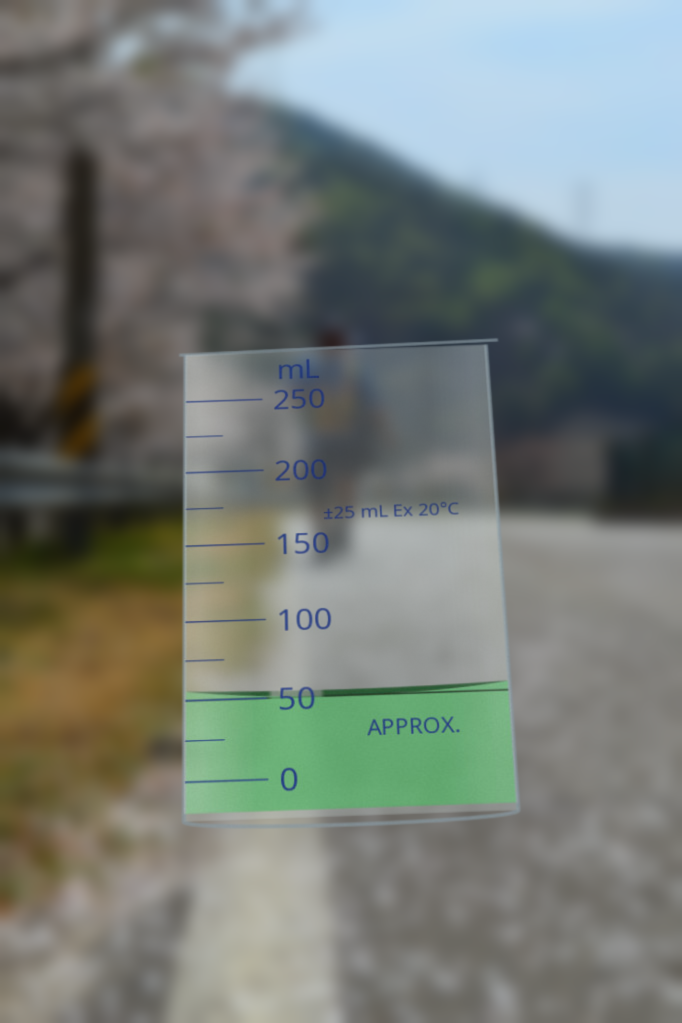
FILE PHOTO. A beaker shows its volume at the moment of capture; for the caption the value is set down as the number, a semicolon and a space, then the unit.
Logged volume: 50; mL
